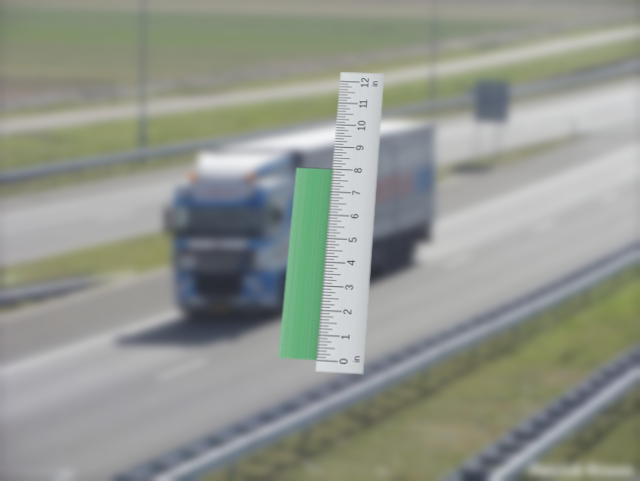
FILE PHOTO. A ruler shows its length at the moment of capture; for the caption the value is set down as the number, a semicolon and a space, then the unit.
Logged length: 8; in
